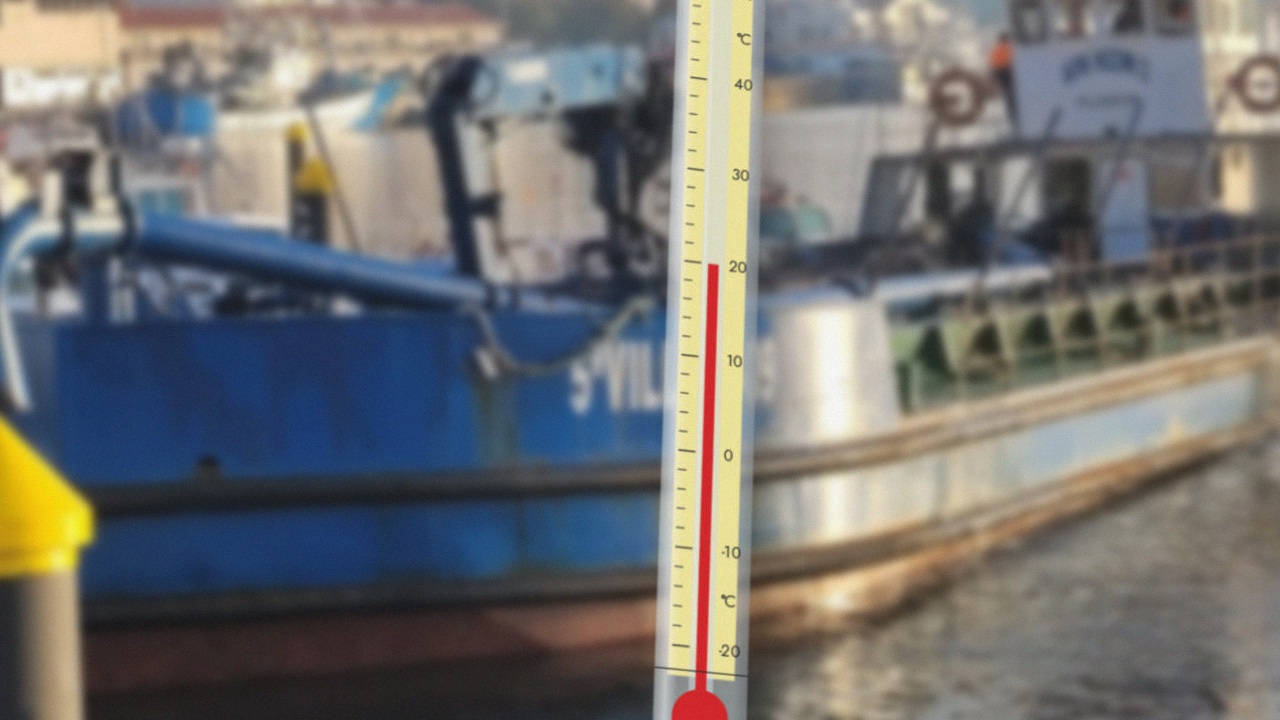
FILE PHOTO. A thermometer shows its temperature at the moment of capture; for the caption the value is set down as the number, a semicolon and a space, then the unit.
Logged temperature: 20; °C
